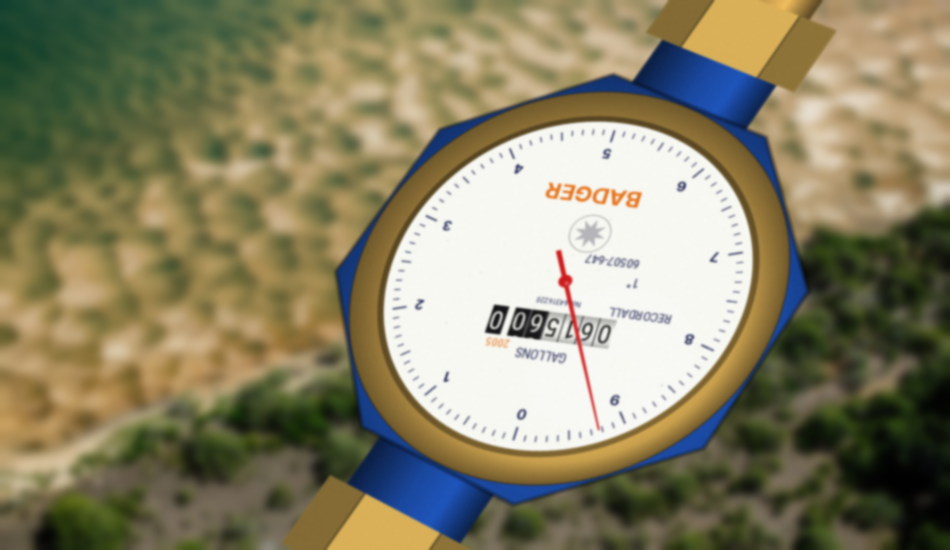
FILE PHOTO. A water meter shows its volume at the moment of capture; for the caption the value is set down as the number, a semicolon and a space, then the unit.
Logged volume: 615599.2; gal
